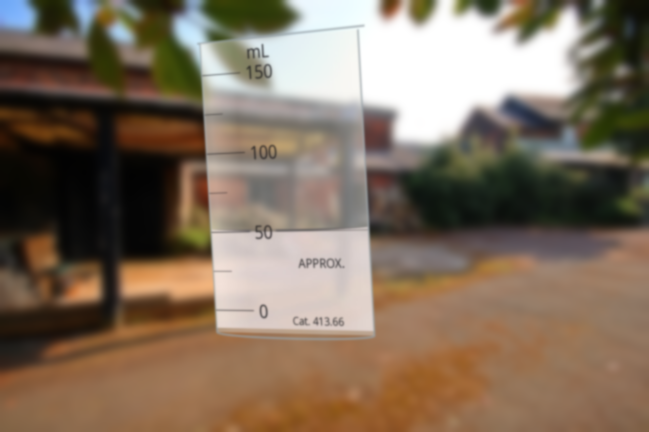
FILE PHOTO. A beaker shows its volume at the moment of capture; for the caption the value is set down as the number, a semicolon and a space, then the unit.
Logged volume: 50; mL
